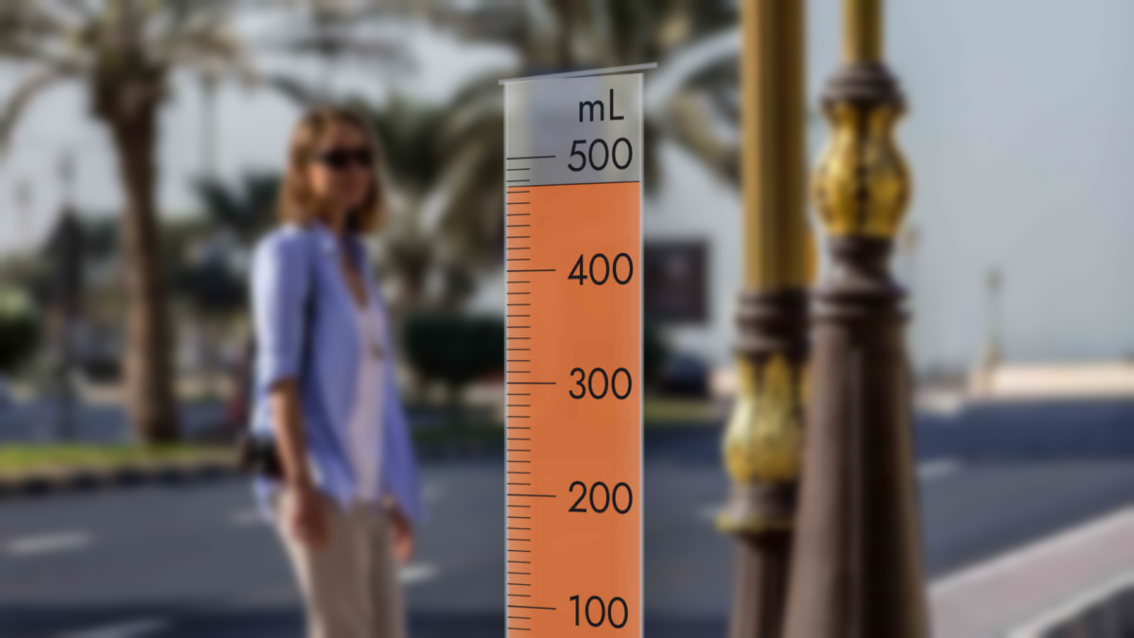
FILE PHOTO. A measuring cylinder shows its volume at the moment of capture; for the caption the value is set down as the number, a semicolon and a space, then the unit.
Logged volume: 475; mL
